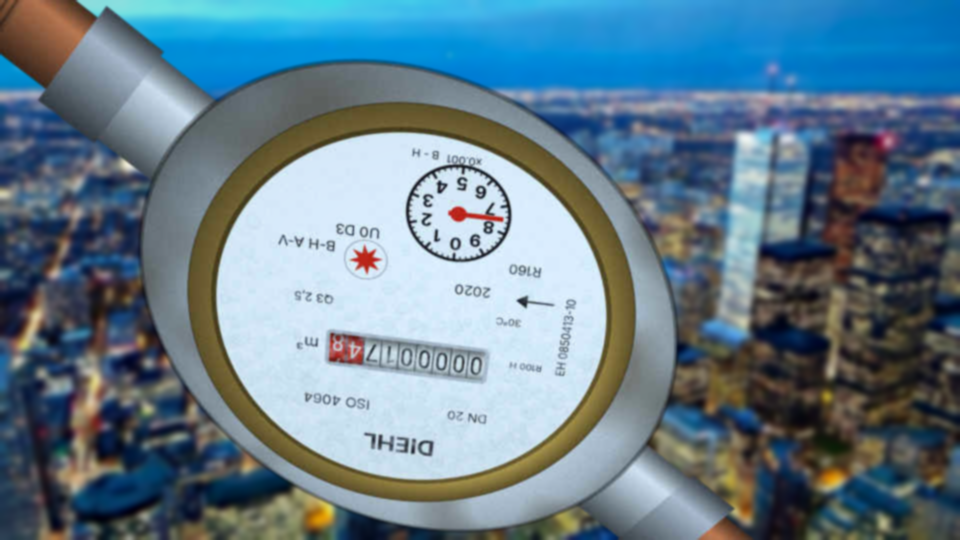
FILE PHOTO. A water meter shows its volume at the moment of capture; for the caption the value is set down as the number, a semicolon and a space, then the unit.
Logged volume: 17.477; m³
